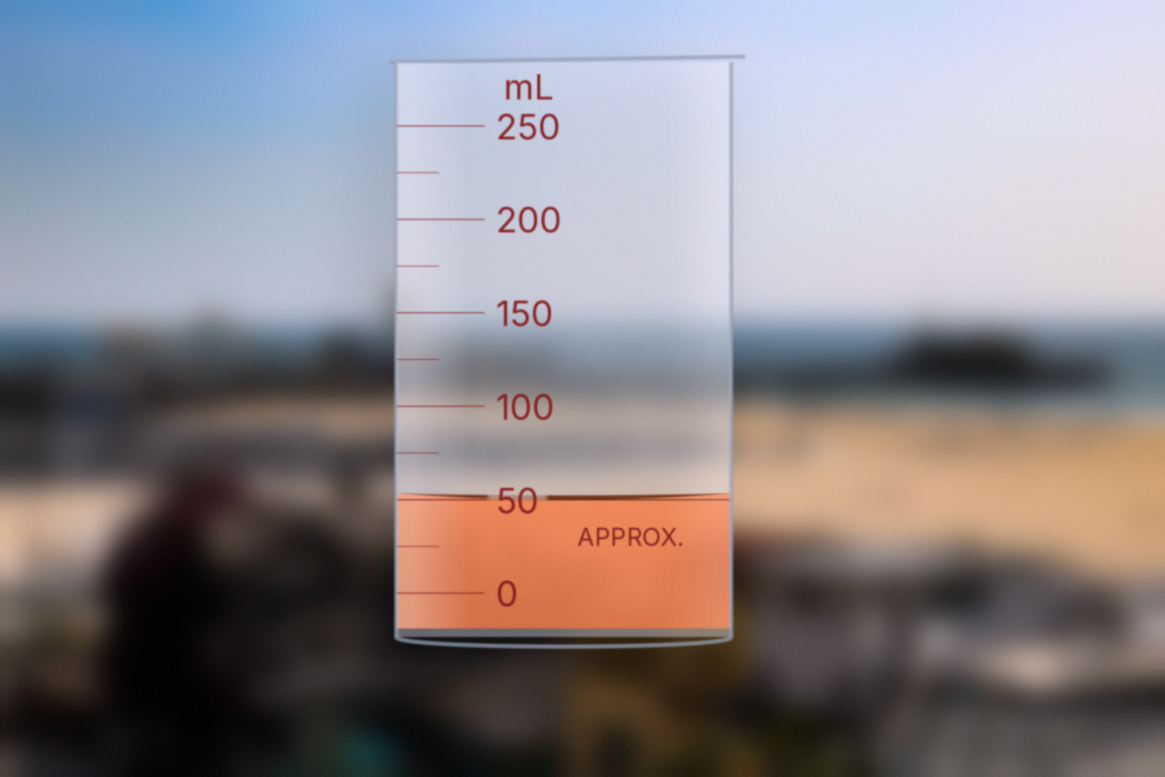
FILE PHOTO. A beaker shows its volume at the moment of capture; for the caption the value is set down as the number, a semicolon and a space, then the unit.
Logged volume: 50; mL
